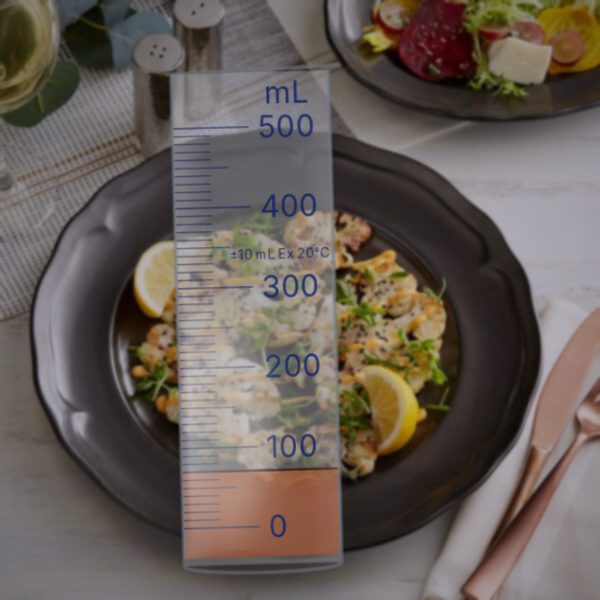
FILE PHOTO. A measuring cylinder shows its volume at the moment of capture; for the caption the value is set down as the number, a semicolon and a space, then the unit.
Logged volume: 70; mL
